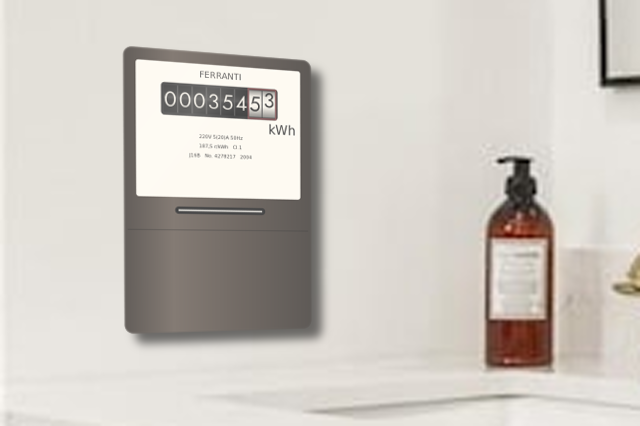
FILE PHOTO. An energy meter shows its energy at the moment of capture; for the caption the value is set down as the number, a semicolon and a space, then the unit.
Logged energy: 354.53; kWh
